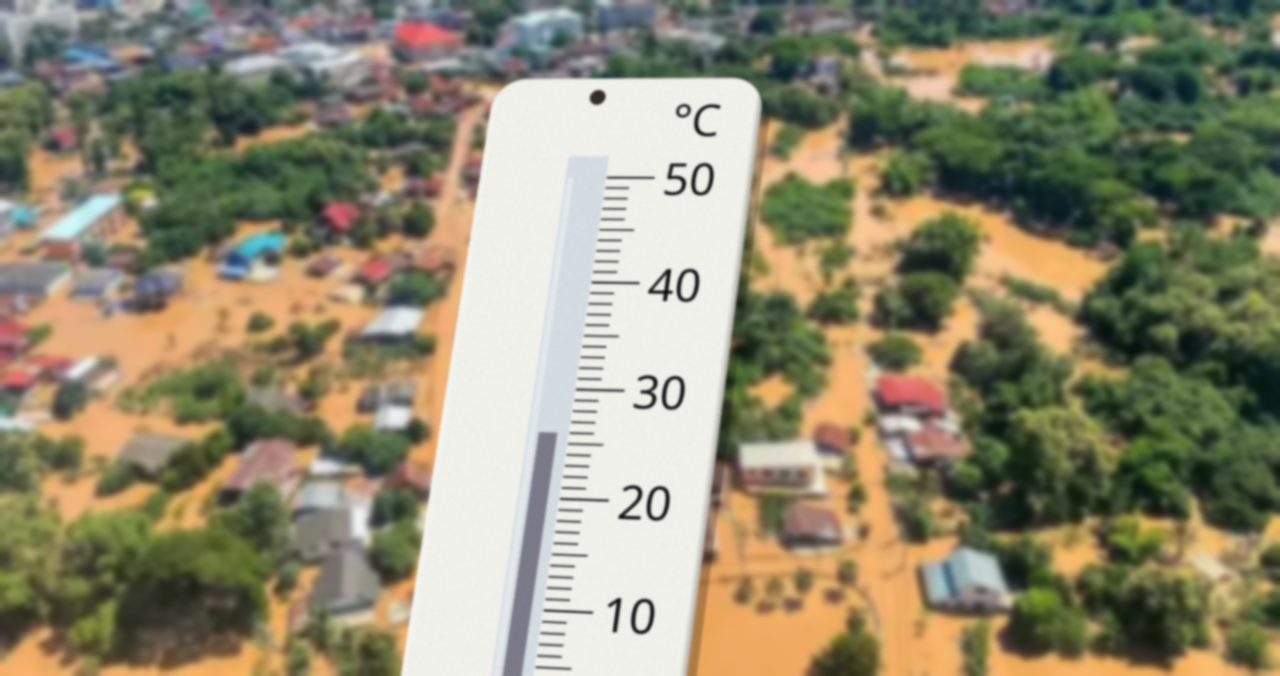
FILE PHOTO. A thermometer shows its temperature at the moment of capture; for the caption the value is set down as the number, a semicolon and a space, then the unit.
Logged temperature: 26; °C
